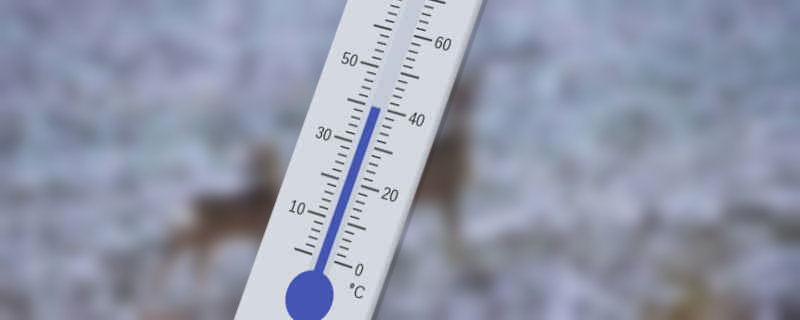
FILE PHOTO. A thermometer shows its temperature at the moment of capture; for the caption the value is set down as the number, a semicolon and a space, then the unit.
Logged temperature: 40; °C
